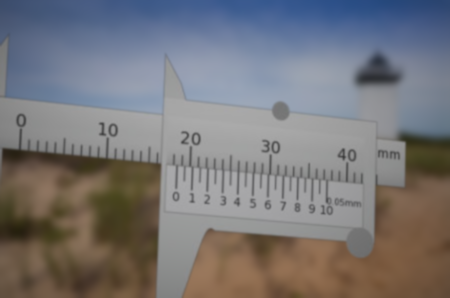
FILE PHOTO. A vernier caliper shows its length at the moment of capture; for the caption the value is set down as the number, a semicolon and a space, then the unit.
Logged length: 18.4; mm
